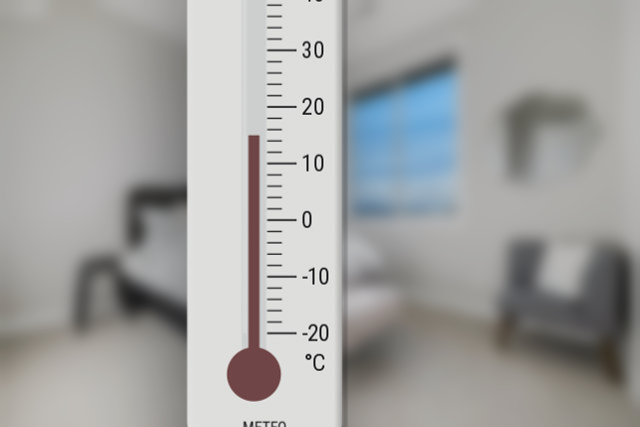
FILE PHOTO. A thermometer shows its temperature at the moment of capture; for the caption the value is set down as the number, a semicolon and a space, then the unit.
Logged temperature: 15; °C
